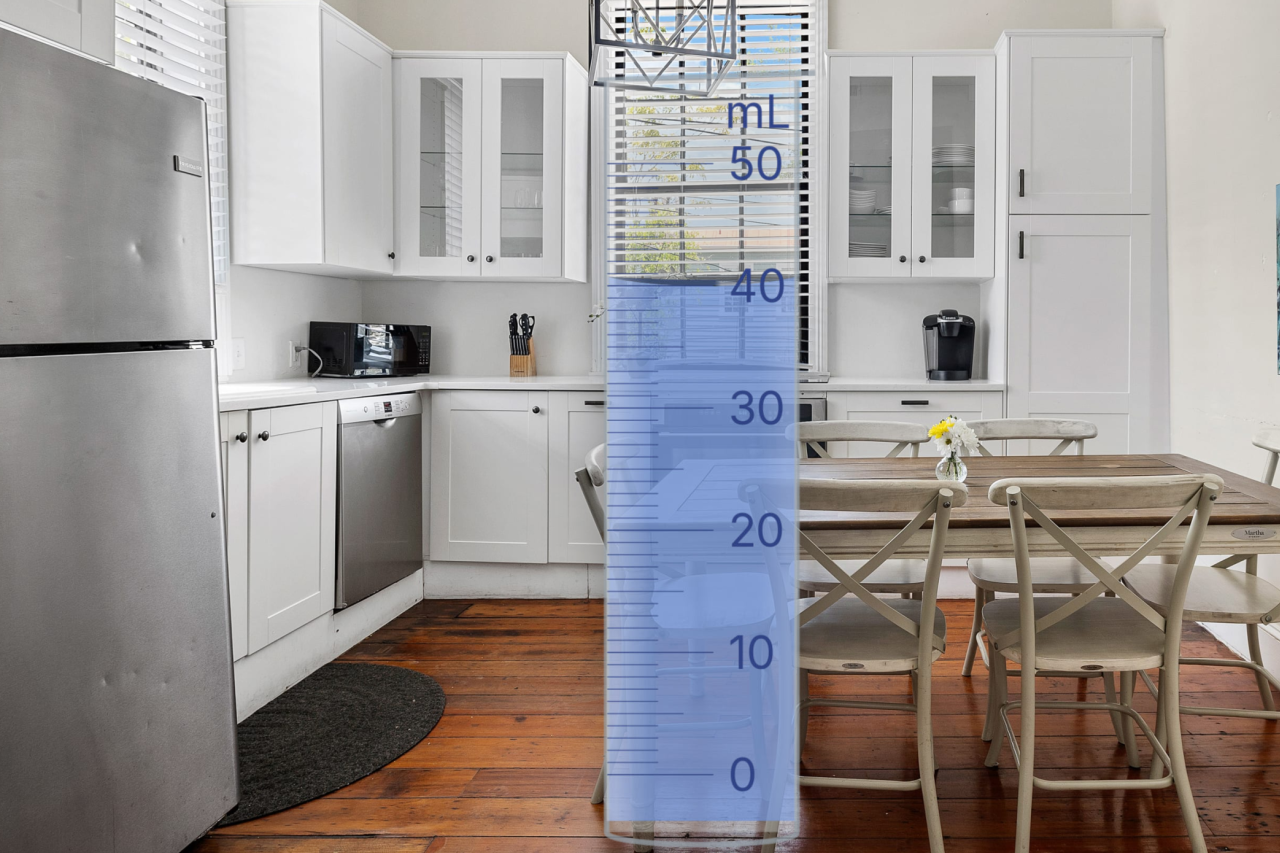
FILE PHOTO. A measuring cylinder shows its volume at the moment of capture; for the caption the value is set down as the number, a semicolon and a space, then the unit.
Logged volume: 40; mL
